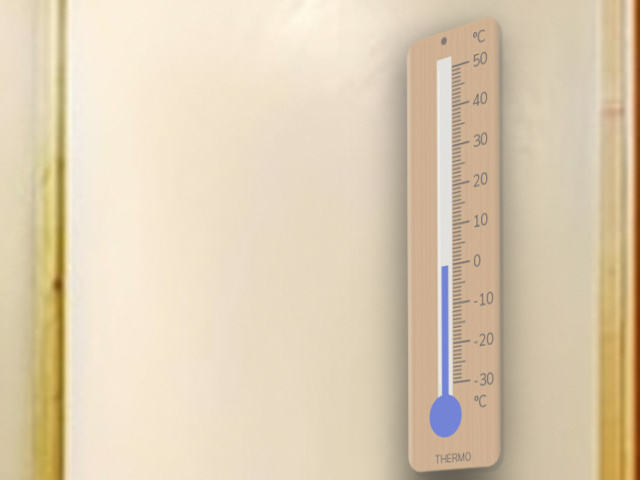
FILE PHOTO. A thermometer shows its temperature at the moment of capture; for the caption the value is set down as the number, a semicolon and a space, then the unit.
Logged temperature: 0; °C
